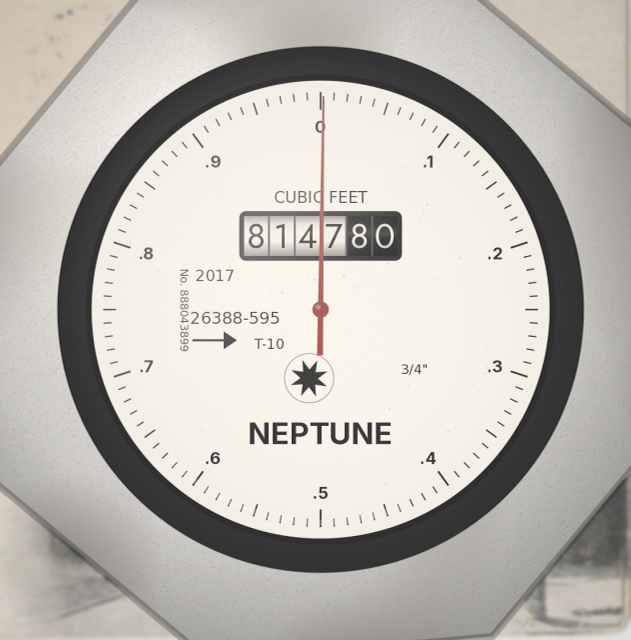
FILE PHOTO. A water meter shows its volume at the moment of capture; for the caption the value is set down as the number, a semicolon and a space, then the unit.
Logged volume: 814780.00; ft³
